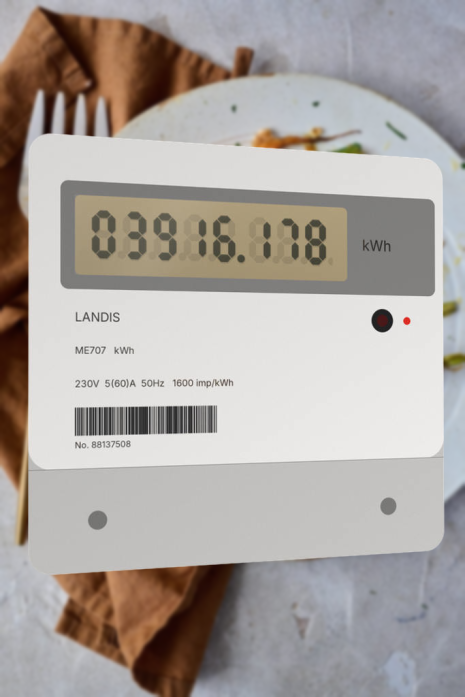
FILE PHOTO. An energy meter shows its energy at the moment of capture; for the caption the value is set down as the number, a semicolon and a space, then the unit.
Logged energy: 3916.178; kWh
